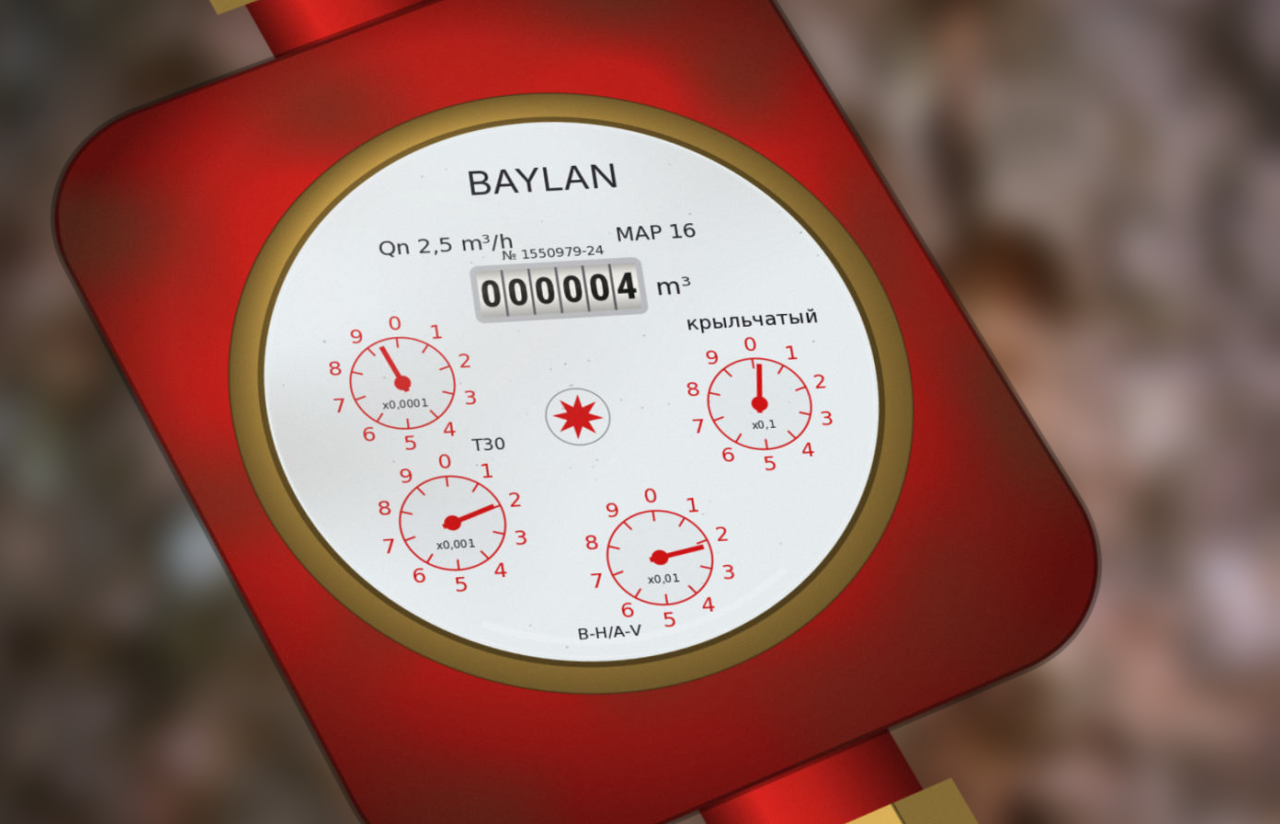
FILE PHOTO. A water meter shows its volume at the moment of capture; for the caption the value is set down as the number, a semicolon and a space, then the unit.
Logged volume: 4.0219; m³
